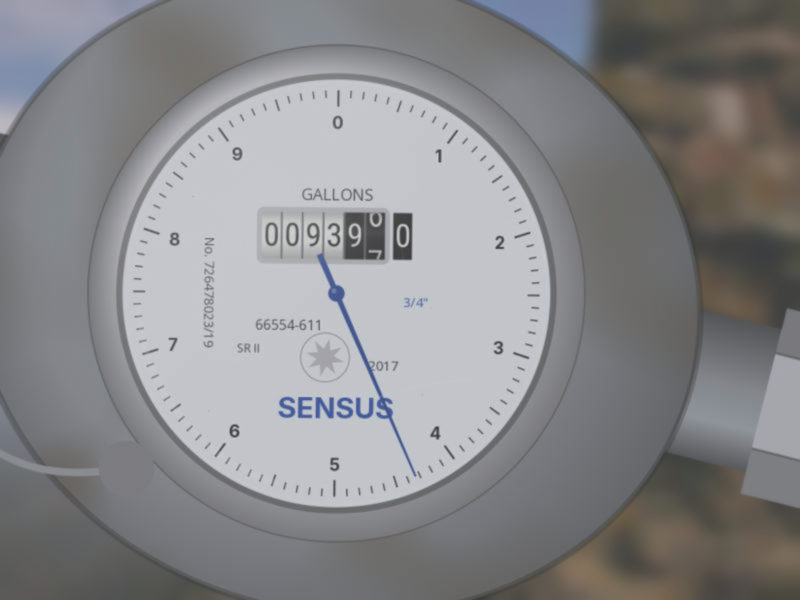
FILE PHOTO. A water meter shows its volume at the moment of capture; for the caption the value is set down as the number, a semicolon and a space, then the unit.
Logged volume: 93964.3; gal
